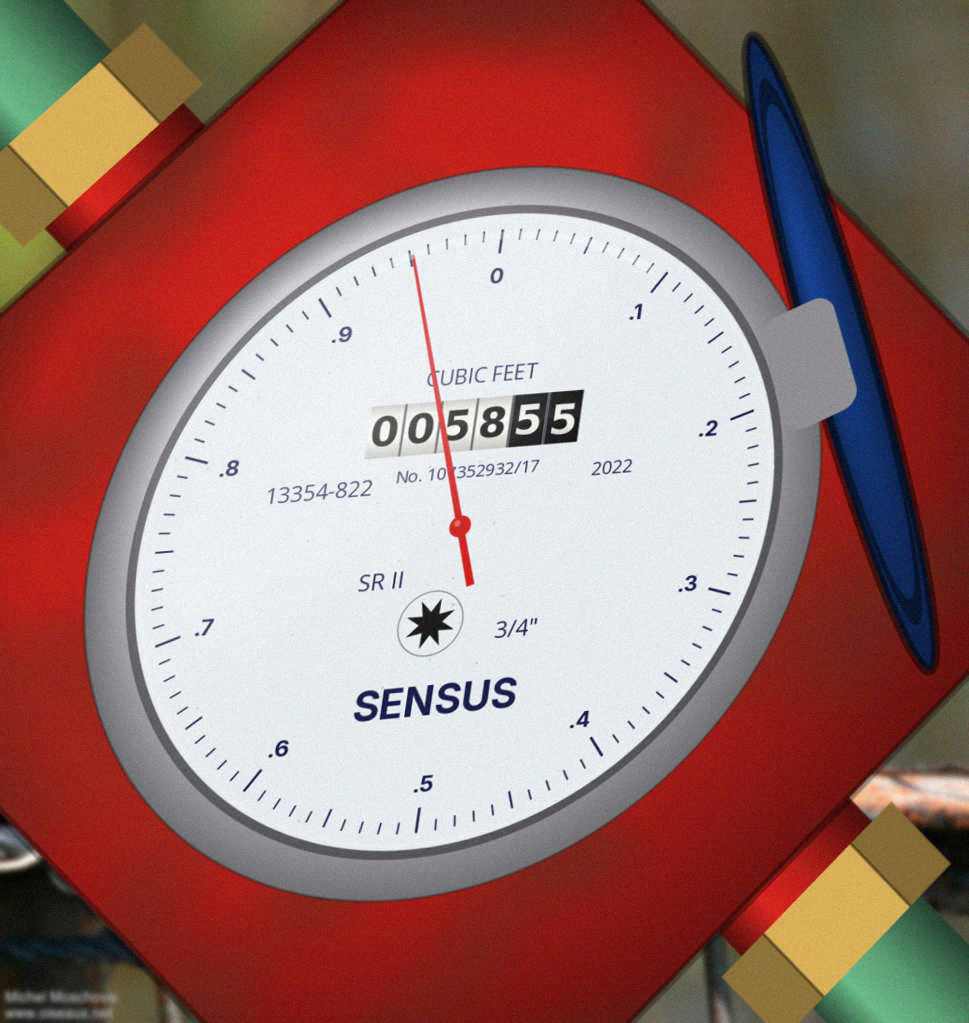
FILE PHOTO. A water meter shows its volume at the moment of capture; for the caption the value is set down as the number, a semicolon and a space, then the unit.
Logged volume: 5854.95; ft³
